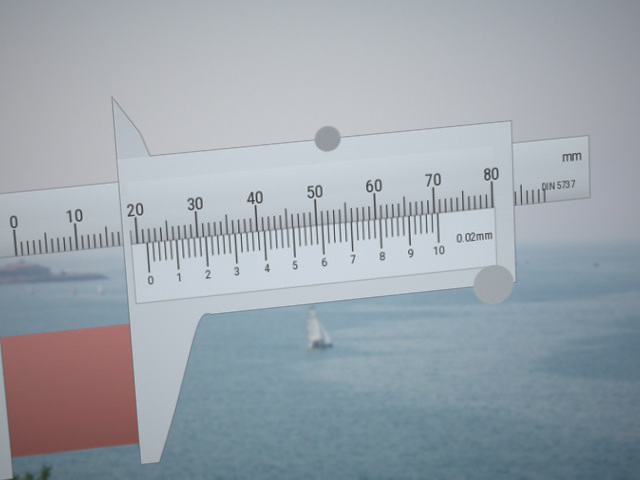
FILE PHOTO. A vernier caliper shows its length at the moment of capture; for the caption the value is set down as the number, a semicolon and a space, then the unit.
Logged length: 21.6; mm
